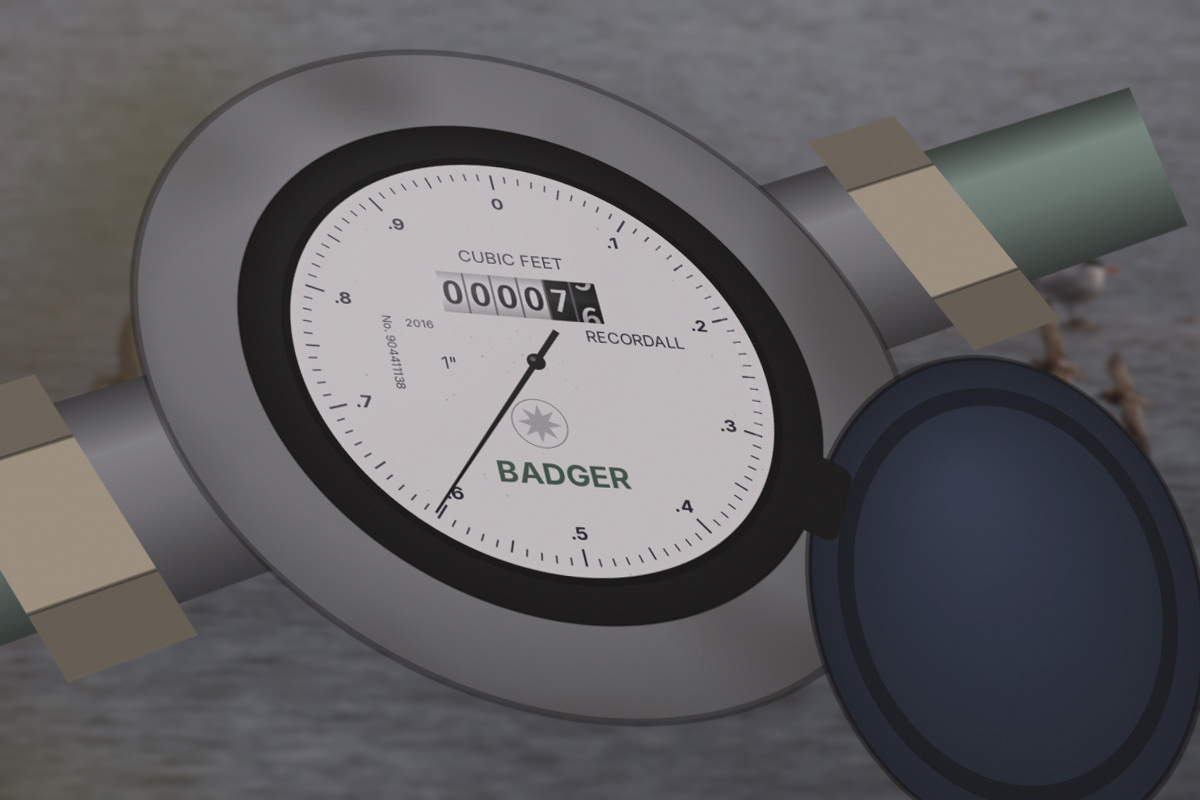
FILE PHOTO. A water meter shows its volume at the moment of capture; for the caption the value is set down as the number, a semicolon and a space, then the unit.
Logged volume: 75.60; ft³
